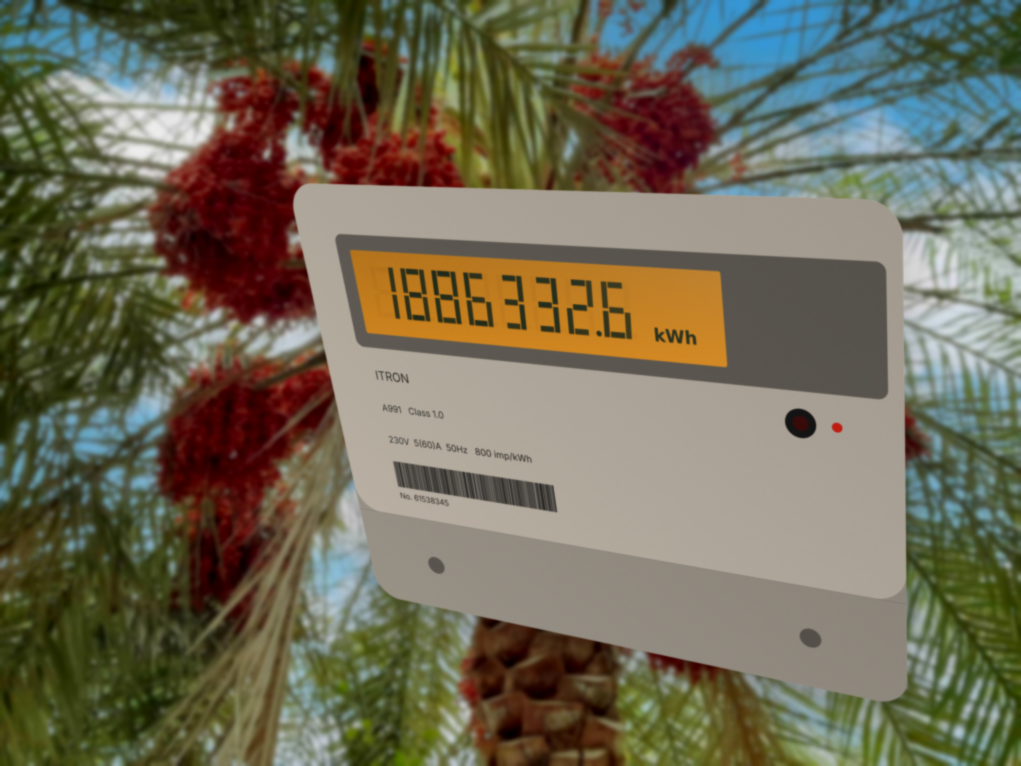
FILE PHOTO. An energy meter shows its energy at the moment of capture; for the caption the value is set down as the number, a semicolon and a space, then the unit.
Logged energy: 1886332.6; kWh
